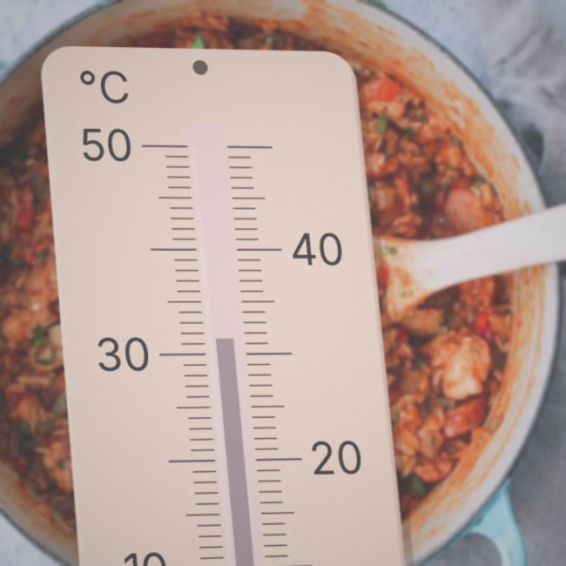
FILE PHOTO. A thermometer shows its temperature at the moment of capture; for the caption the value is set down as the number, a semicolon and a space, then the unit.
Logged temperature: 31.5; °C
